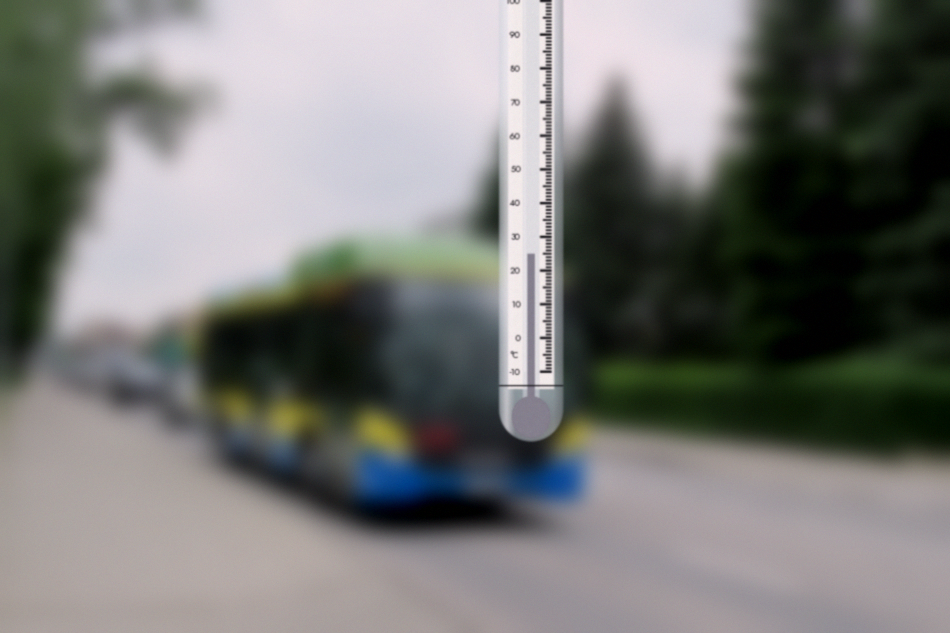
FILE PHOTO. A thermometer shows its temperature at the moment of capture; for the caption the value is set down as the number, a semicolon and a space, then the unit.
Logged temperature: 25; °C
